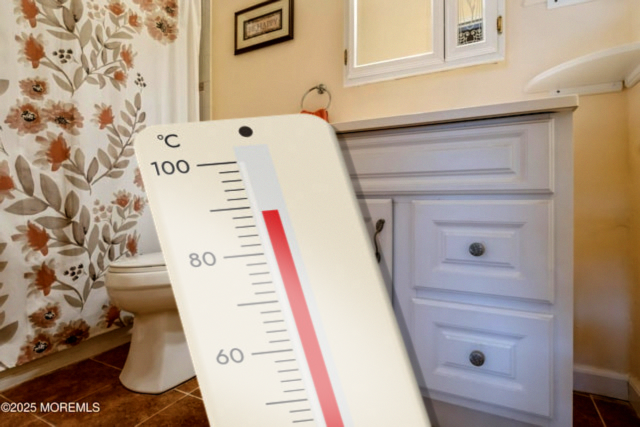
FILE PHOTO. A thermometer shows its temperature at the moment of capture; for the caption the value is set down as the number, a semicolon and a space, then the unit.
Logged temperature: 89; °C
